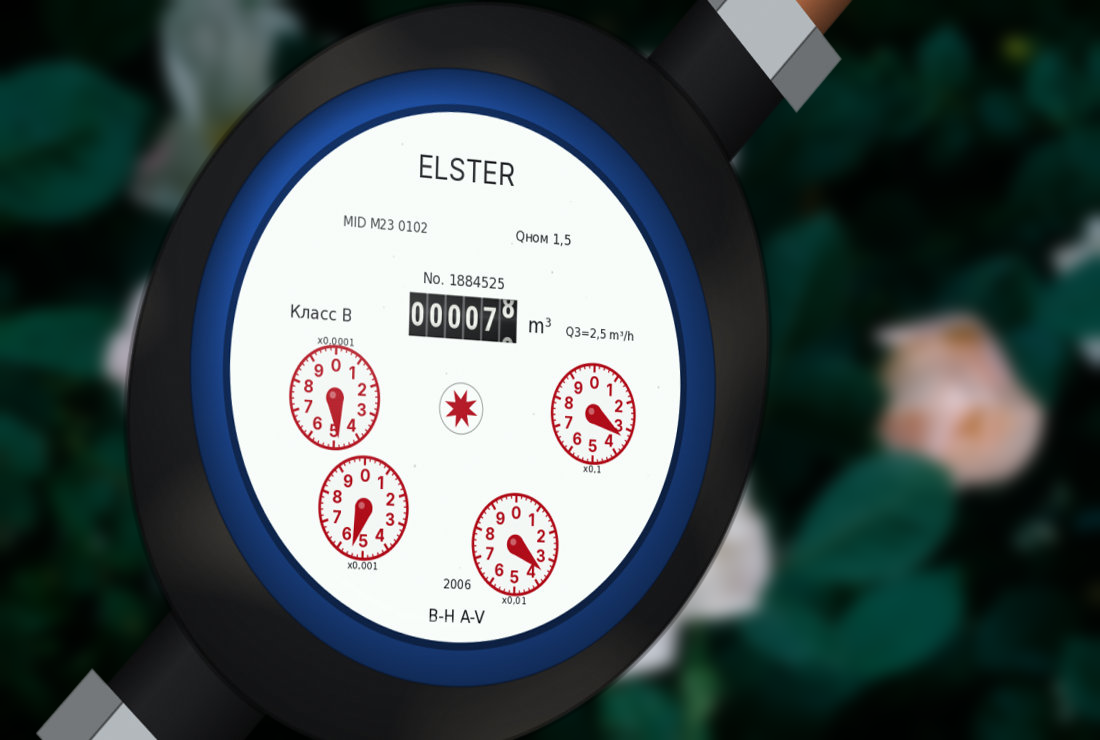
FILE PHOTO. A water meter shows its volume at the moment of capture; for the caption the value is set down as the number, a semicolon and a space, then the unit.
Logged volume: 78.3354; m³
